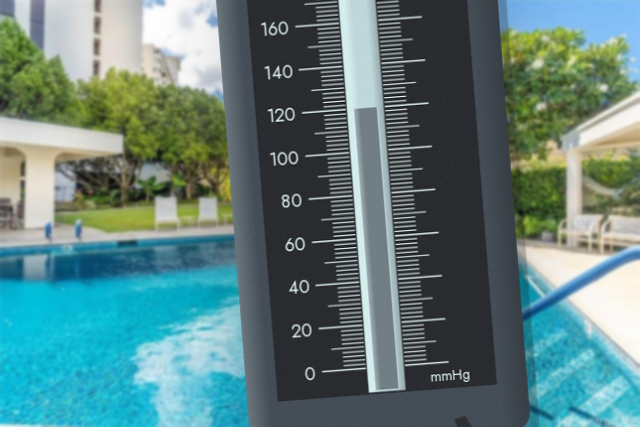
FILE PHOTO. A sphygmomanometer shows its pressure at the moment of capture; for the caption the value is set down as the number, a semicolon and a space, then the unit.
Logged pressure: 120; mmHg
